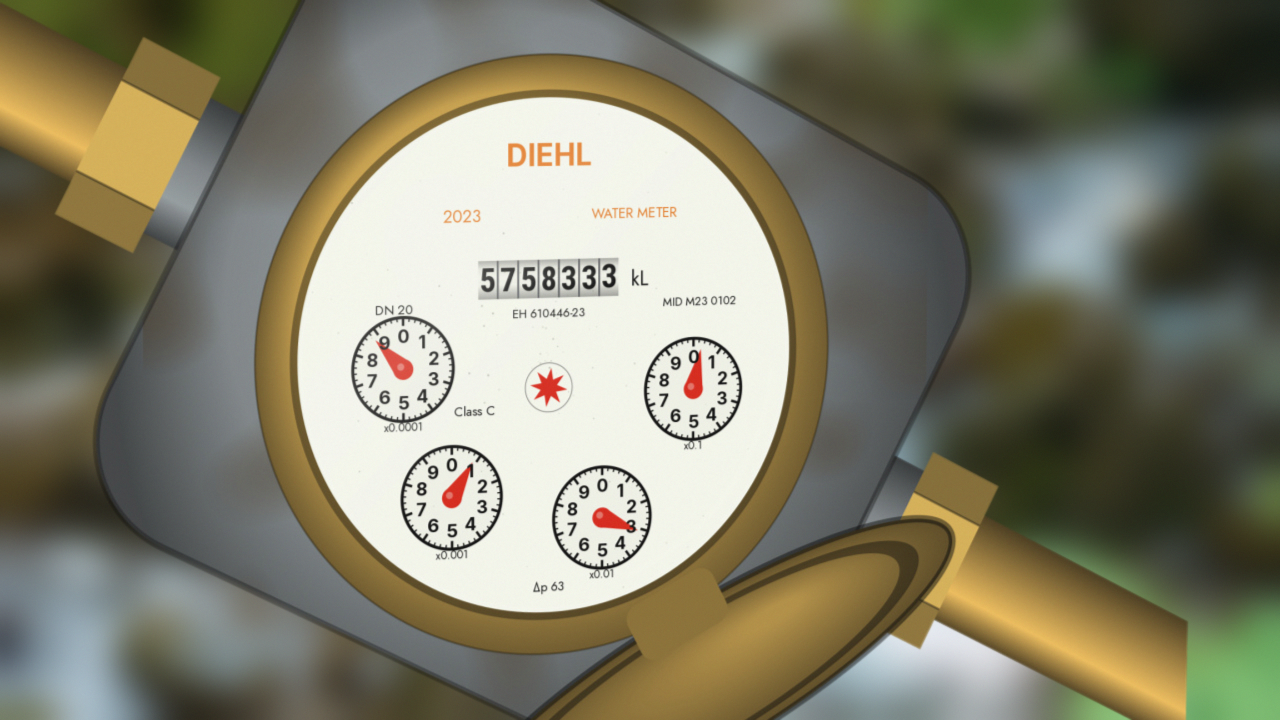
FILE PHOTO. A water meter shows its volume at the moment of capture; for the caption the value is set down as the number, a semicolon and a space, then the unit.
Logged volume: 5758333.0308; kL
